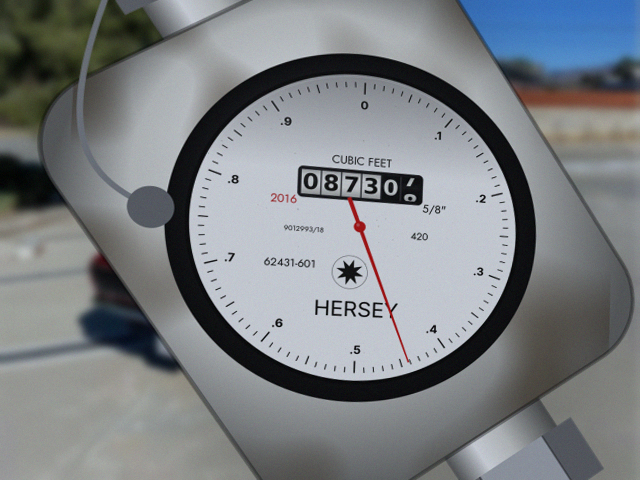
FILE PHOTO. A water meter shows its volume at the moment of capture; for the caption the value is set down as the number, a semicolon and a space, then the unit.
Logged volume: 87307.44; ft³
